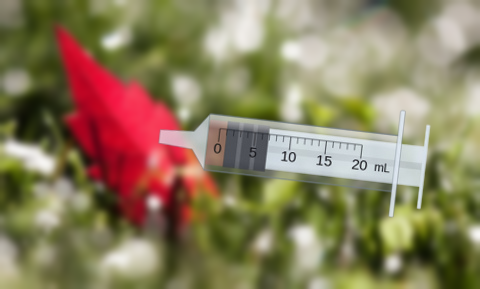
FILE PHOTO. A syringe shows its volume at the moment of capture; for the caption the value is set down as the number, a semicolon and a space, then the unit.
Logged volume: 1; mL
